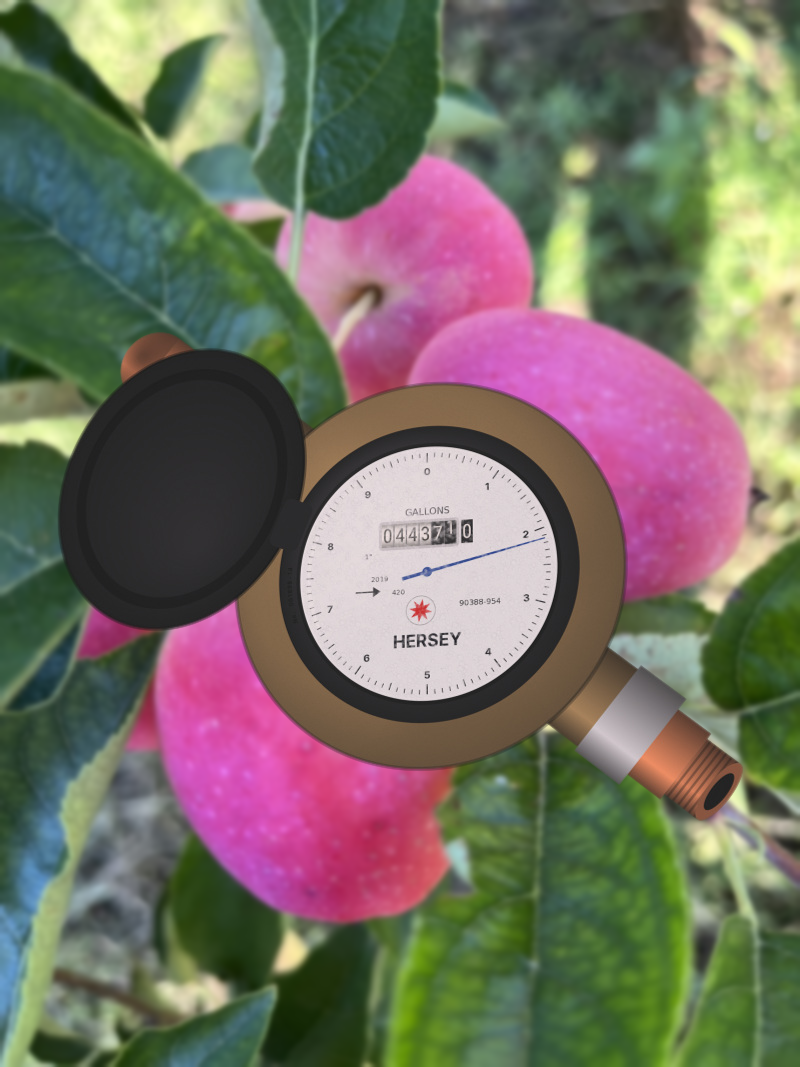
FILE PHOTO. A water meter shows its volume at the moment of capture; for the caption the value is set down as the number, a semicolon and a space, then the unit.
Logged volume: 443712.1; gal
